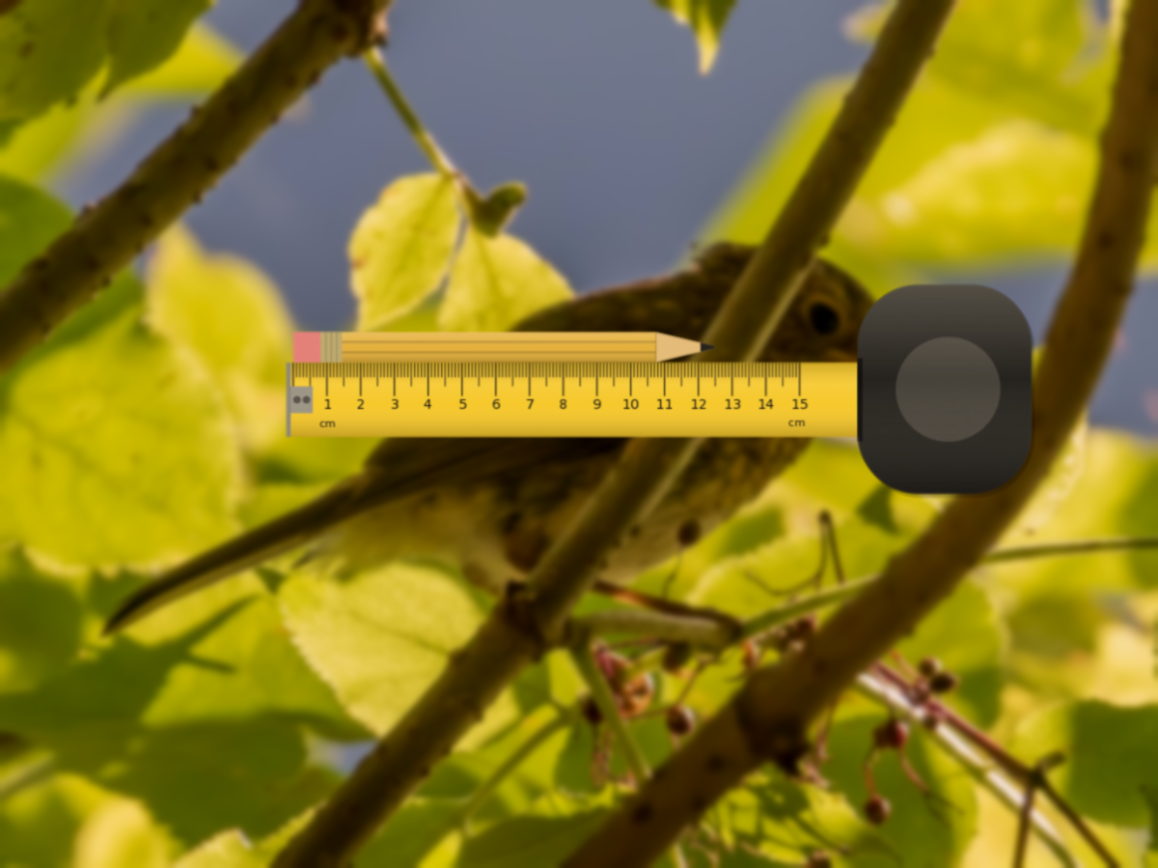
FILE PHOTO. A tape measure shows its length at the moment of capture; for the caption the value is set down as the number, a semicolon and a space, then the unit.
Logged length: 12.5; cm
